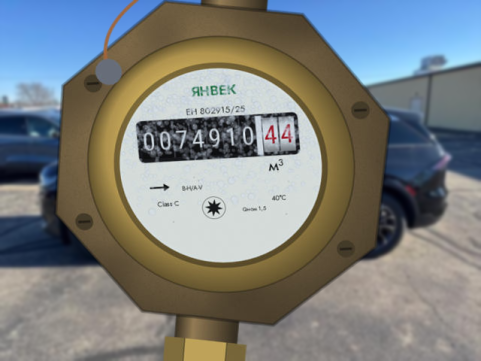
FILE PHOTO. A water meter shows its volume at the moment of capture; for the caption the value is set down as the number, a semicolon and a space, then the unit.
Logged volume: 74910.44; m³
